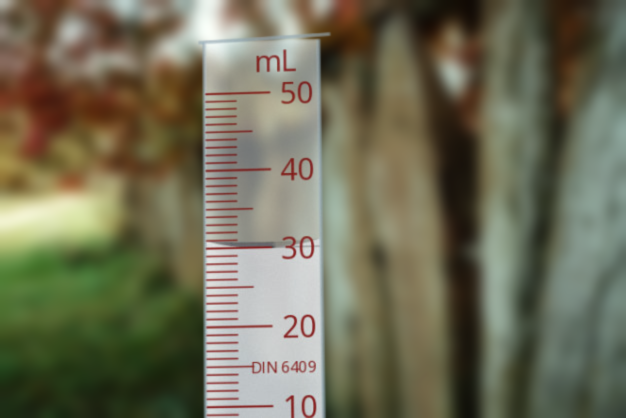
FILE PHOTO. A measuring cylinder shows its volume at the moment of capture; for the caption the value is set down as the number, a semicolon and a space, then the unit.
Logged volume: 30; mL
